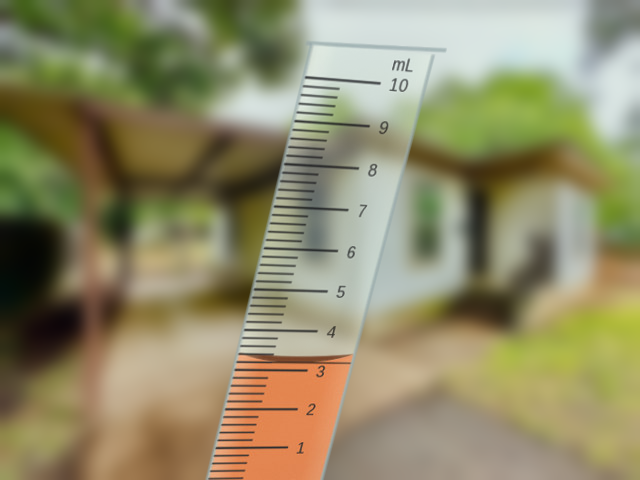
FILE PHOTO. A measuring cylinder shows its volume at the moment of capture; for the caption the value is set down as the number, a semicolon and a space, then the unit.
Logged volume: 3.2; mL
